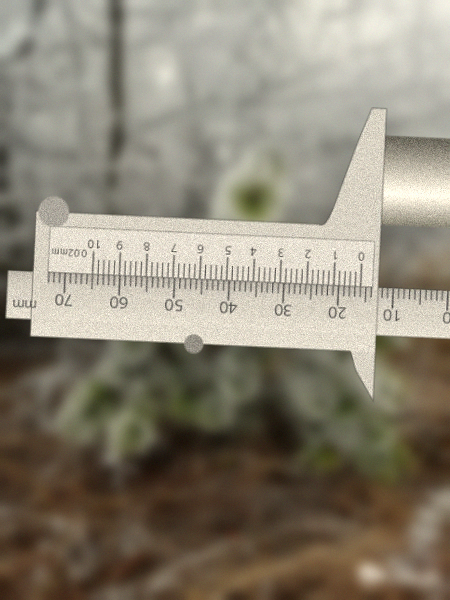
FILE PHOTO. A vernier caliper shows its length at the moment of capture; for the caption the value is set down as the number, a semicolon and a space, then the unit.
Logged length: 16.0; mm
